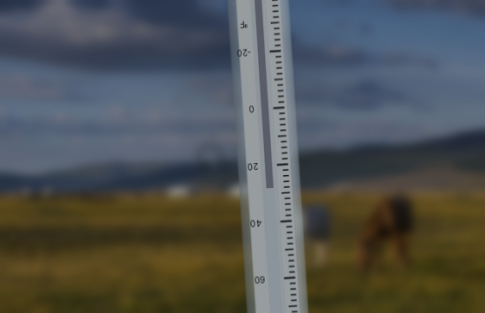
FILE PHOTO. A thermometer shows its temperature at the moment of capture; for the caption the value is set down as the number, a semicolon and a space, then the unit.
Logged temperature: 28; °F
